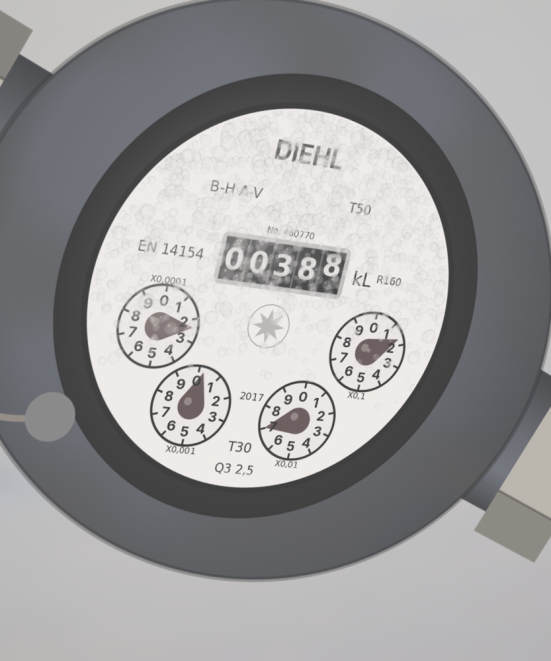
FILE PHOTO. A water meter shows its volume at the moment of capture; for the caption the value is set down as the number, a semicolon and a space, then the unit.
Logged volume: 388.1702; kL
